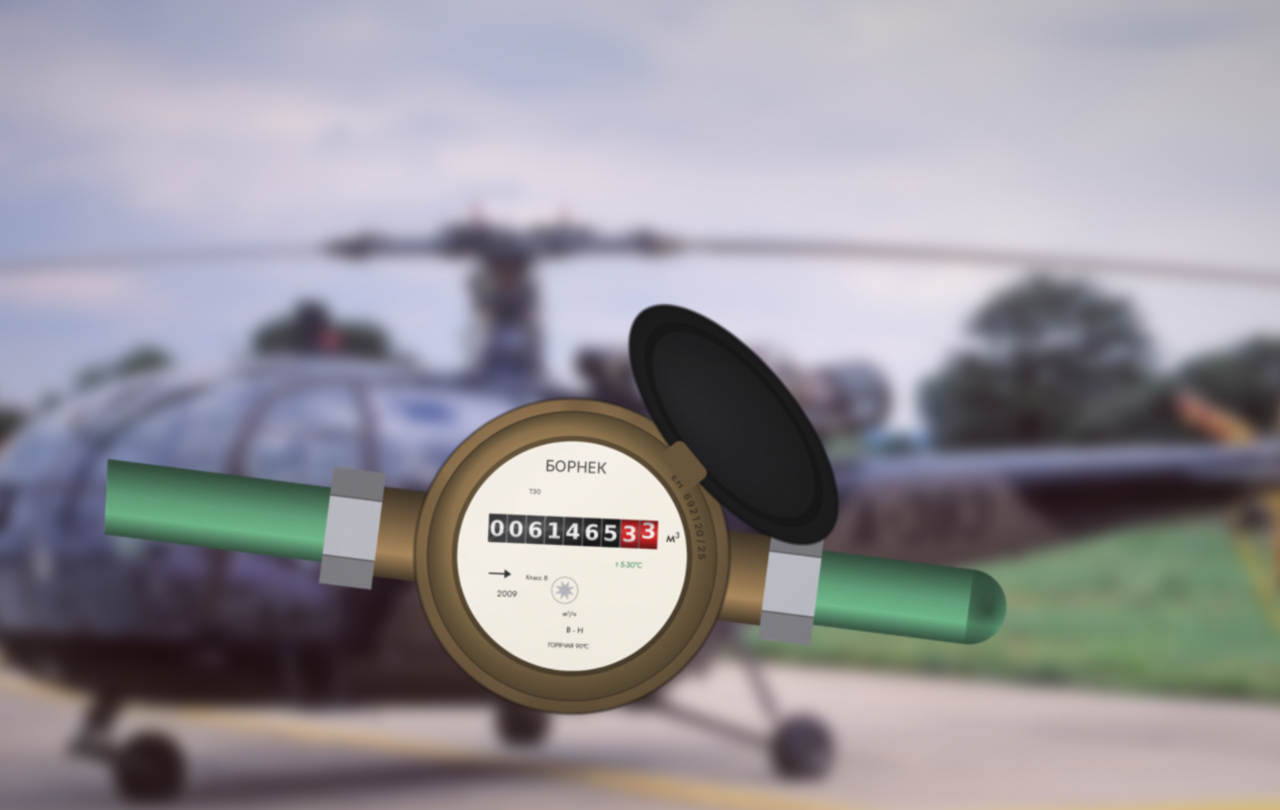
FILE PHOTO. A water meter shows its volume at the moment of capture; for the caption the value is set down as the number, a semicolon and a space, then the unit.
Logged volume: 61465.33; m³
